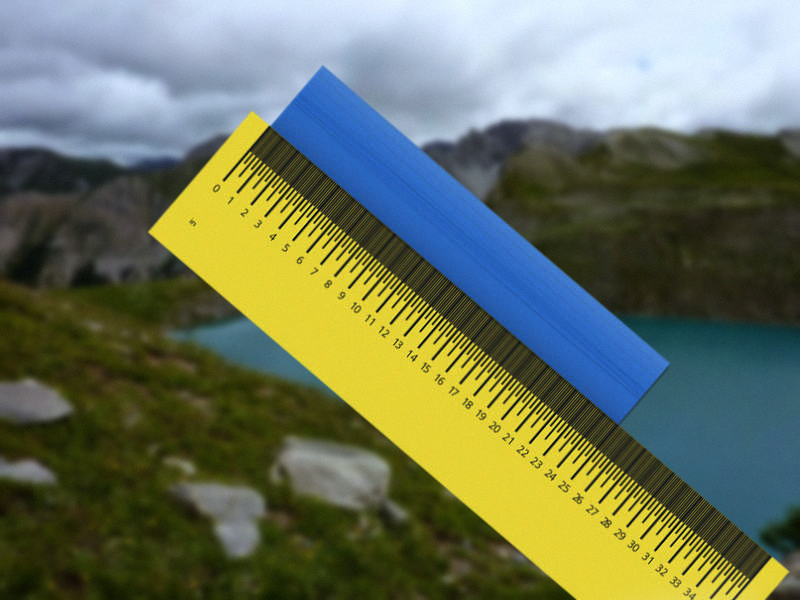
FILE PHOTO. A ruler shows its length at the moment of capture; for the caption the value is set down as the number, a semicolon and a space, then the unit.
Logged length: 25; in
